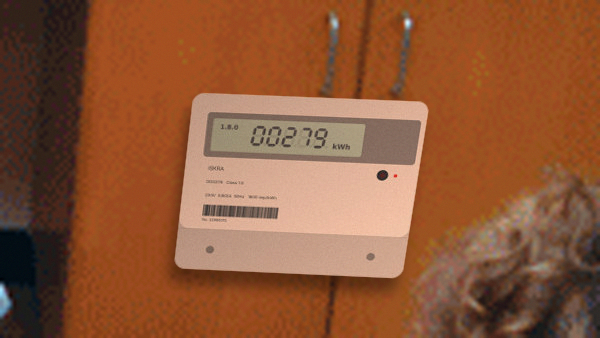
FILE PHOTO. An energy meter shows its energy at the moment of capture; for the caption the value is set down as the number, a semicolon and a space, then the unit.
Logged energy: 279; kWh
